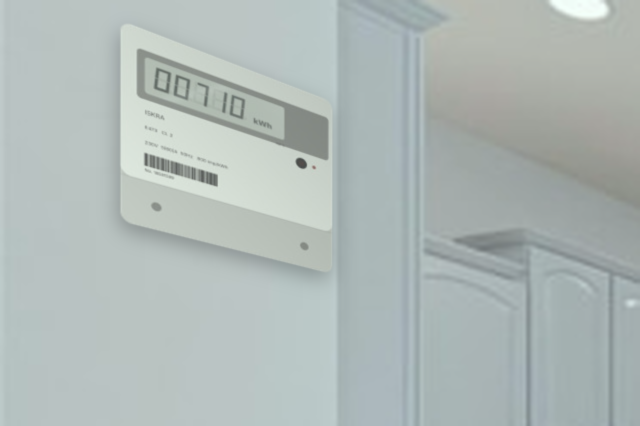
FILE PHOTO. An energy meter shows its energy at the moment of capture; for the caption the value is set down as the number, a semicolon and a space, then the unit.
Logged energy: 710; kWh
